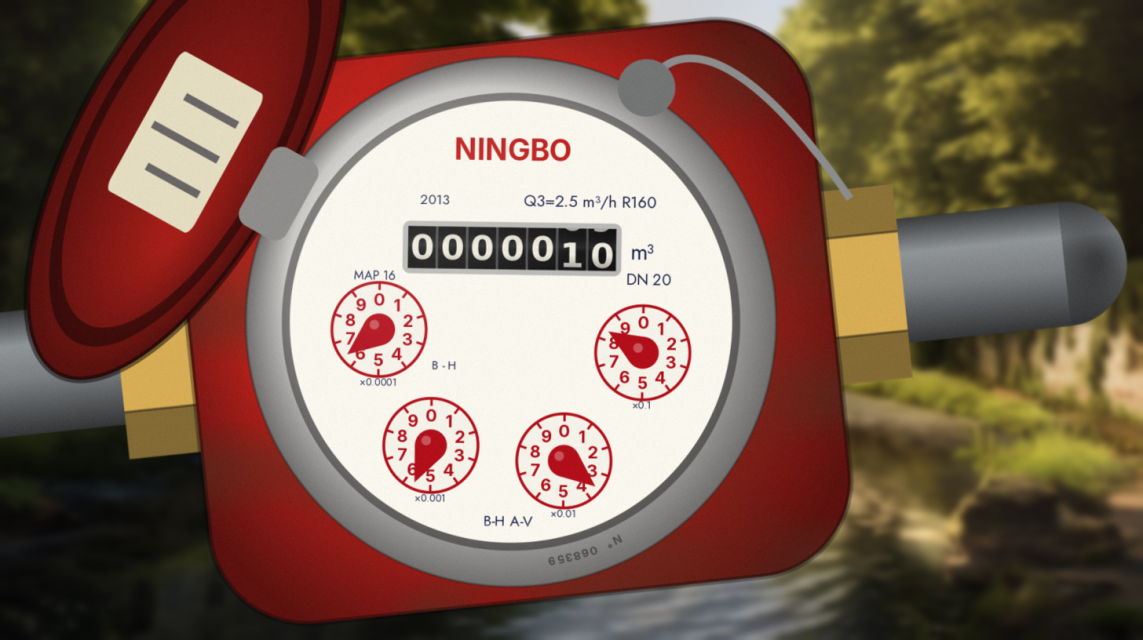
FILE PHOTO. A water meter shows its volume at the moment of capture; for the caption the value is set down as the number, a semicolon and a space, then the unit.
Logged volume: 9.8356; m³
